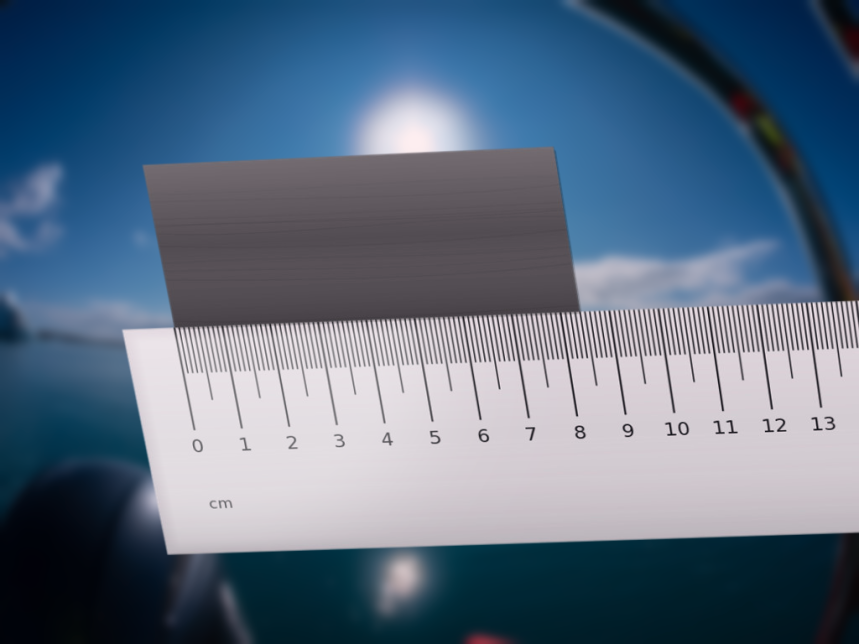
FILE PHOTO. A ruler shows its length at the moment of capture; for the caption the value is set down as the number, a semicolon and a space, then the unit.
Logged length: 8.4; cm
